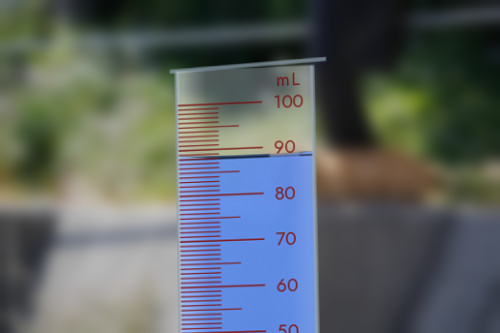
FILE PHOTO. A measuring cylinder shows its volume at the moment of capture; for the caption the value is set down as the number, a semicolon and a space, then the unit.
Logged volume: 88; mL
